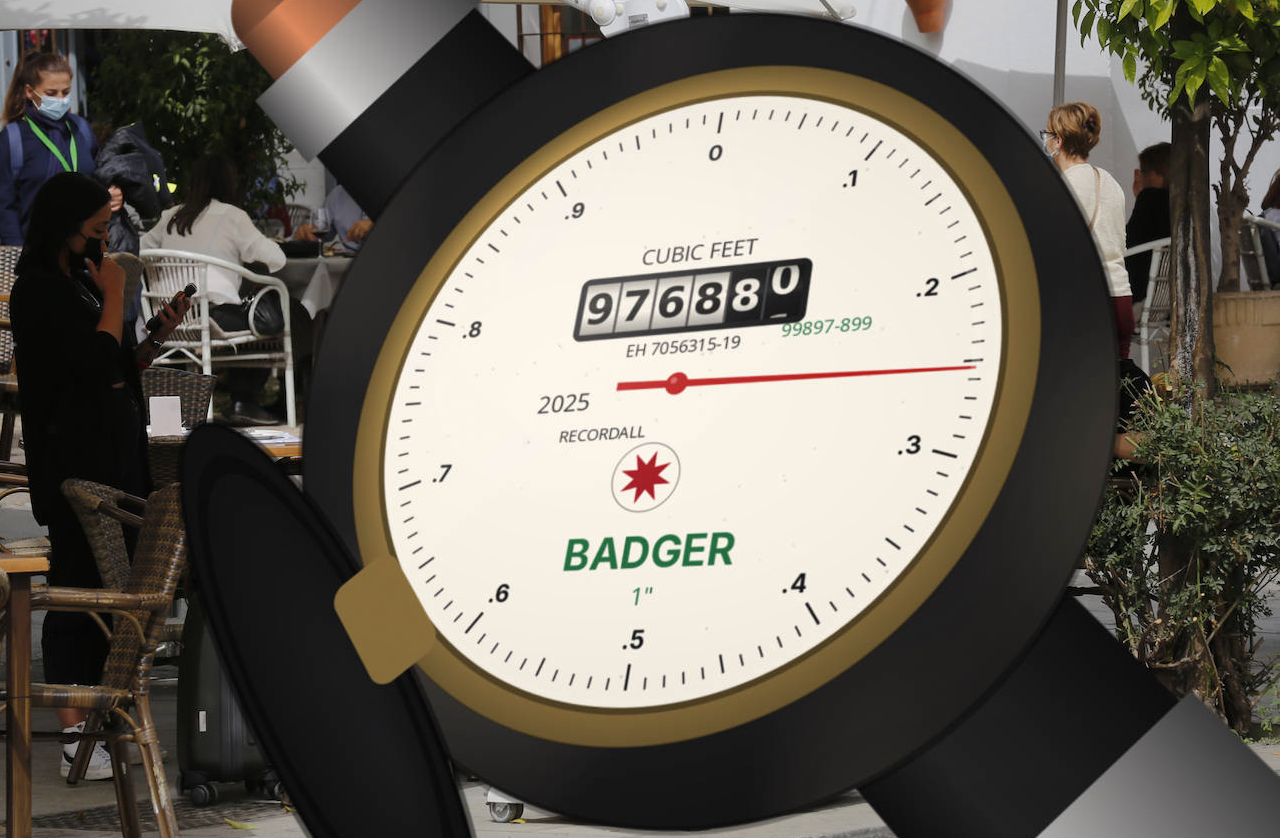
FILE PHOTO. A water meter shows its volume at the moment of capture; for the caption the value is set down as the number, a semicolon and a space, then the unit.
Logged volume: 976880.25; ft³
